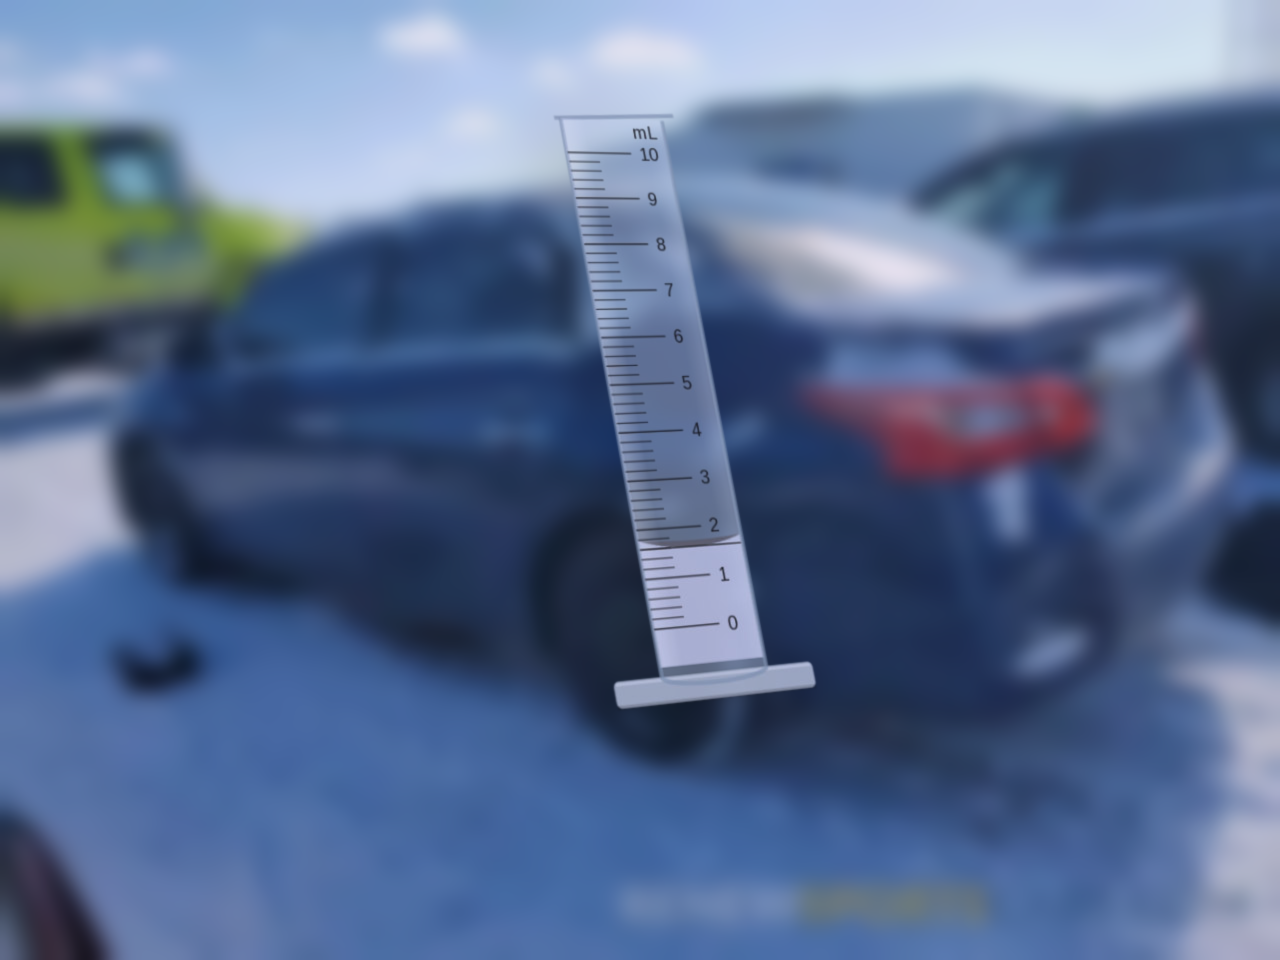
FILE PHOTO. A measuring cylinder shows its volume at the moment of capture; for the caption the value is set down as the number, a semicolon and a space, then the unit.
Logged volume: 1.6; mL
